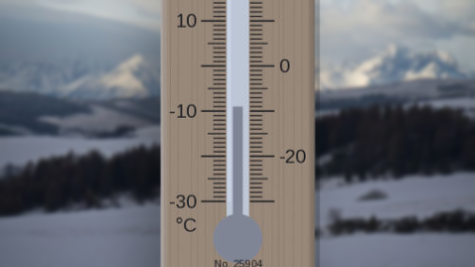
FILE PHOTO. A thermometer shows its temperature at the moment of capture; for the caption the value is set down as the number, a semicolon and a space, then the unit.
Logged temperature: -9; °C
